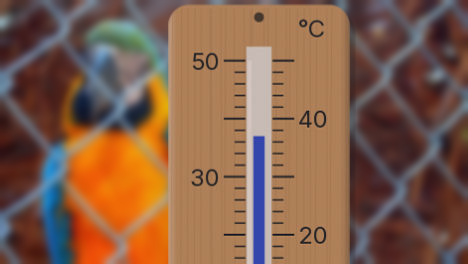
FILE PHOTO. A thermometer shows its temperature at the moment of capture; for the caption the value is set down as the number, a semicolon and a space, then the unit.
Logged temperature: 37; °C
